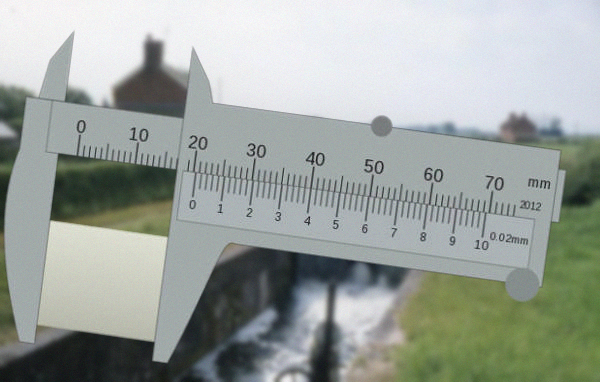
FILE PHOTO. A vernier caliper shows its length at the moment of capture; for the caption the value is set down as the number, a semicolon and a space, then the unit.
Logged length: 20.4; mm
